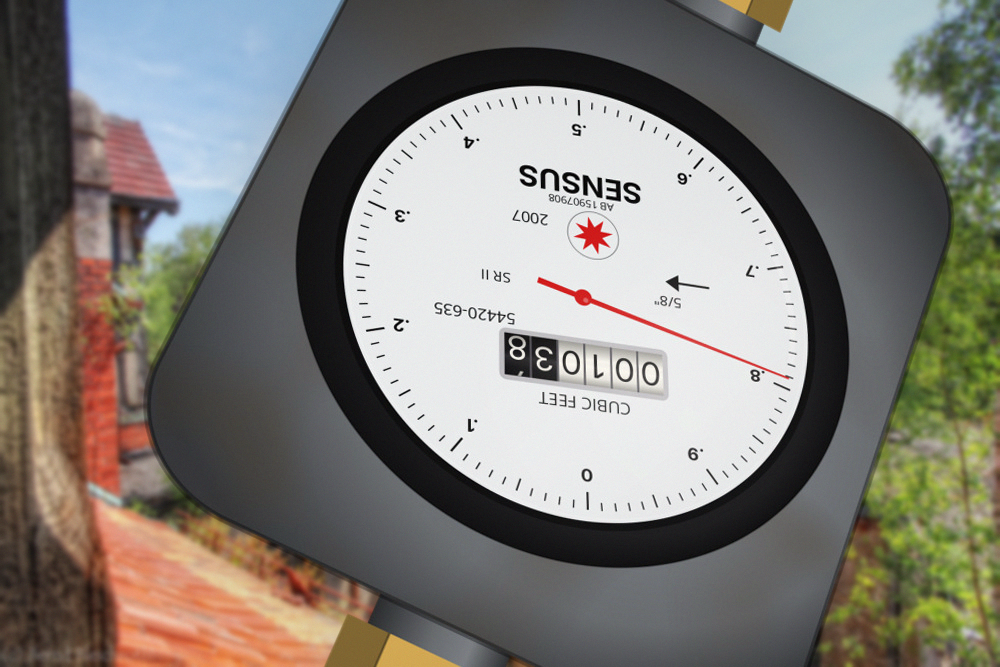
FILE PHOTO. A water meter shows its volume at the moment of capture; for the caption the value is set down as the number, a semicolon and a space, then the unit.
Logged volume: 1037.79; ft³
